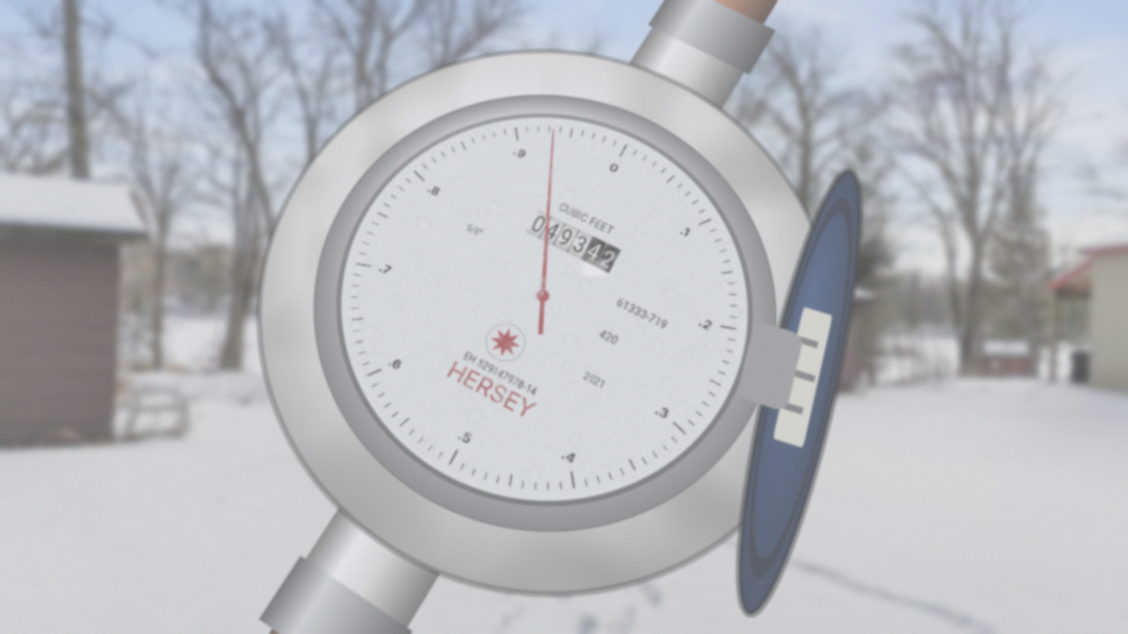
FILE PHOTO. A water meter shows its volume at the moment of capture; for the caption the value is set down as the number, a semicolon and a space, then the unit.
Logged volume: 49341.93; ft³
